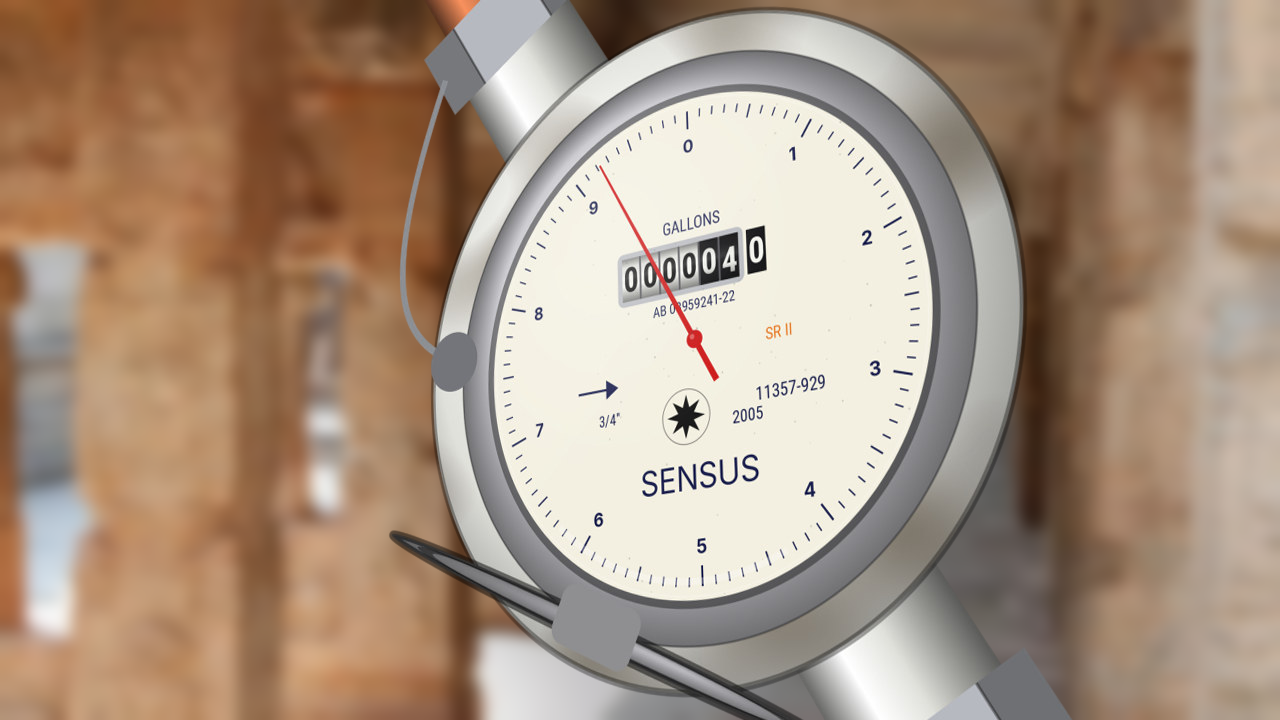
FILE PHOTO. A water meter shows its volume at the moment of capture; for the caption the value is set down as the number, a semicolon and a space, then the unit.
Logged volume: 39.2; gal
